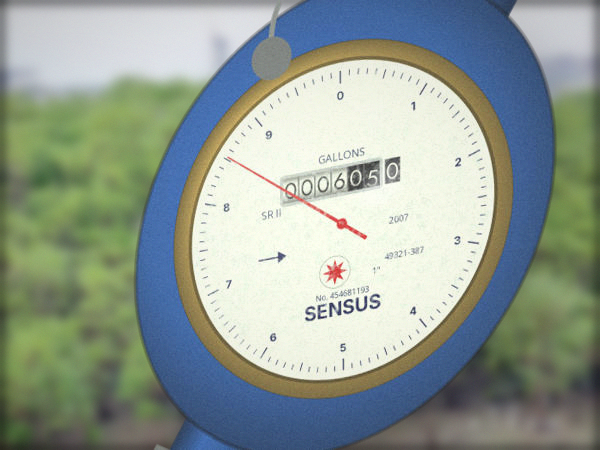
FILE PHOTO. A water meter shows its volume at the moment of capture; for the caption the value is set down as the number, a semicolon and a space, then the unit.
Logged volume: 6048.5; gal
